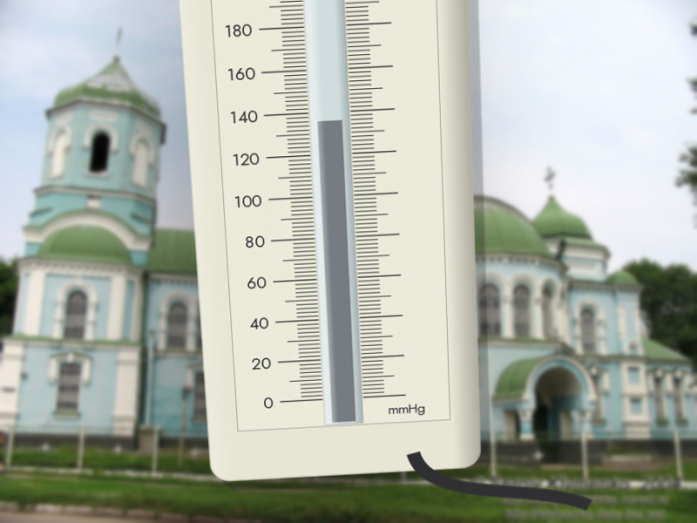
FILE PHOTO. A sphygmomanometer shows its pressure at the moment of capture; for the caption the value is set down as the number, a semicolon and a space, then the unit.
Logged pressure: 136; mmHg
